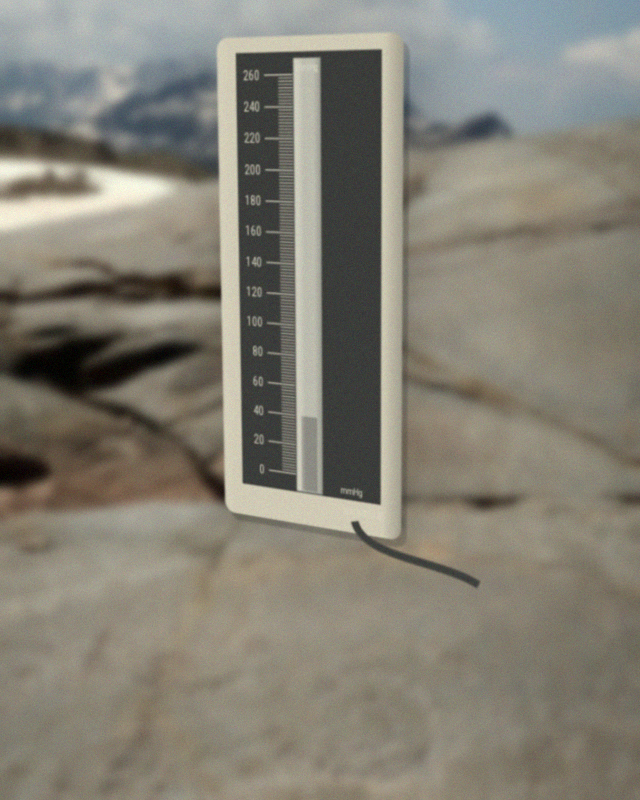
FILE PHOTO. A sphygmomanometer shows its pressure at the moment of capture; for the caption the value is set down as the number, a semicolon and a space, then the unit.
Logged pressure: 40; mmHg
